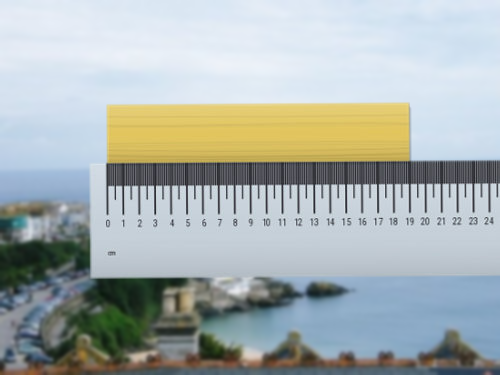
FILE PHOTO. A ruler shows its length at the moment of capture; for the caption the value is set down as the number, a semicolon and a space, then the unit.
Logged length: 19; cm
